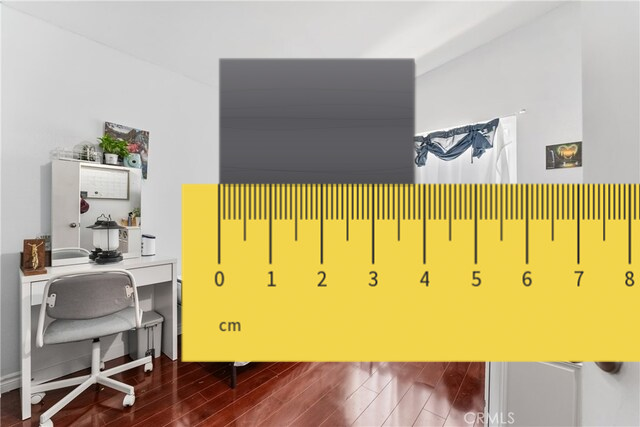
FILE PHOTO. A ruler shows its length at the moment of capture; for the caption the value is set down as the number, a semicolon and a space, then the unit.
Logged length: 3.8; cm
